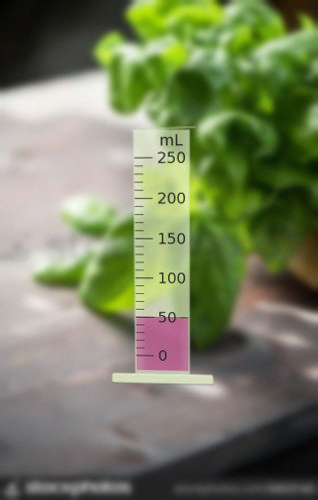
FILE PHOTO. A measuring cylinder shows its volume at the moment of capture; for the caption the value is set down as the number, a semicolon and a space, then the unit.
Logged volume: 50; mL
